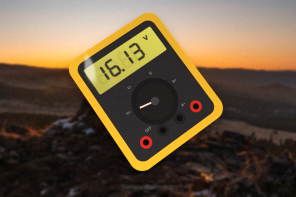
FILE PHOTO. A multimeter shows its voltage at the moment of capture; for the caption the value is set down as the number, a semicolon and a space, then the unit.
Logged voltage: 16.13; V
